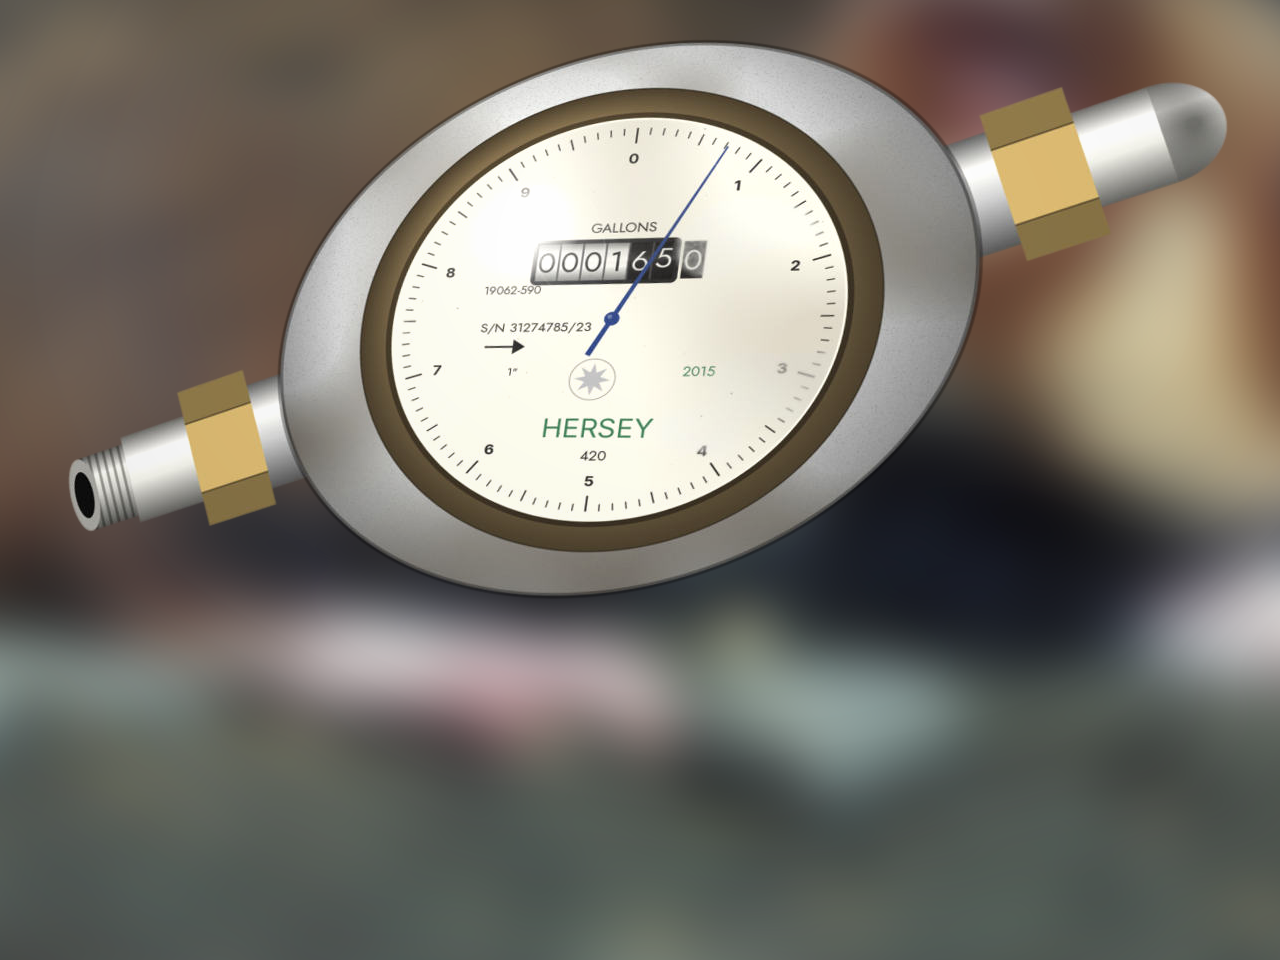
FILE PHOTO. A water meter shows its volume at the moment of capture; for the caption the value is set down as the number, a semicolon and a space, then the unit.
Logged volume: 1650.7; gal
